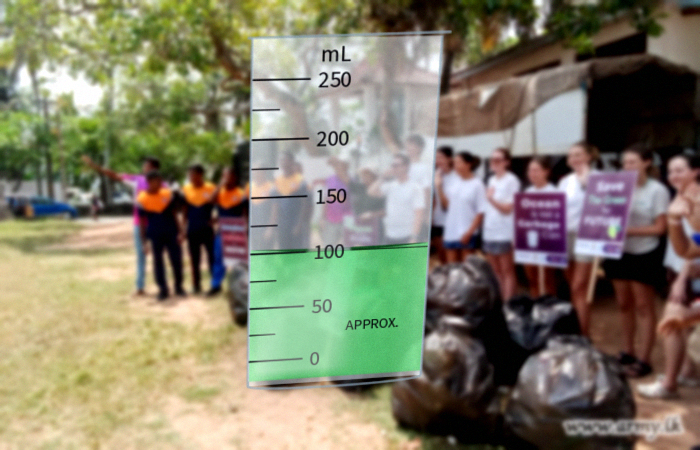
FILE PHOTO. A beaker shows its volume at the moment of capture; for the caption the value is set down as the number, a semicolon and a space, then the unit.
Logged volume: 100; mL
